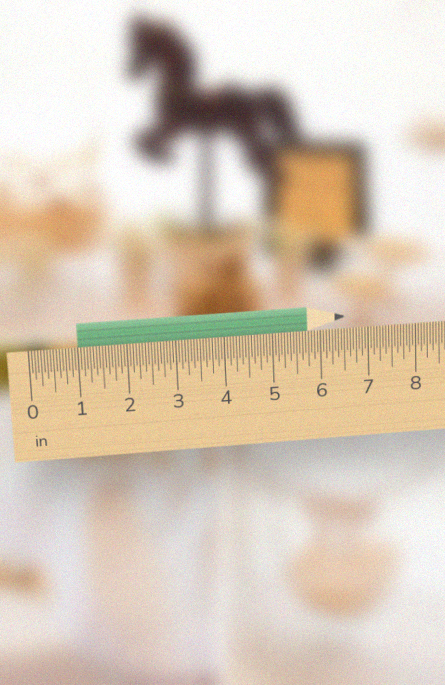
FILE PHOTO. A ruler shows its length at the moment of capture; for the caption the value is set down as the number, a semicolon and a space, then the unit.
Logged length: 5.5; in
